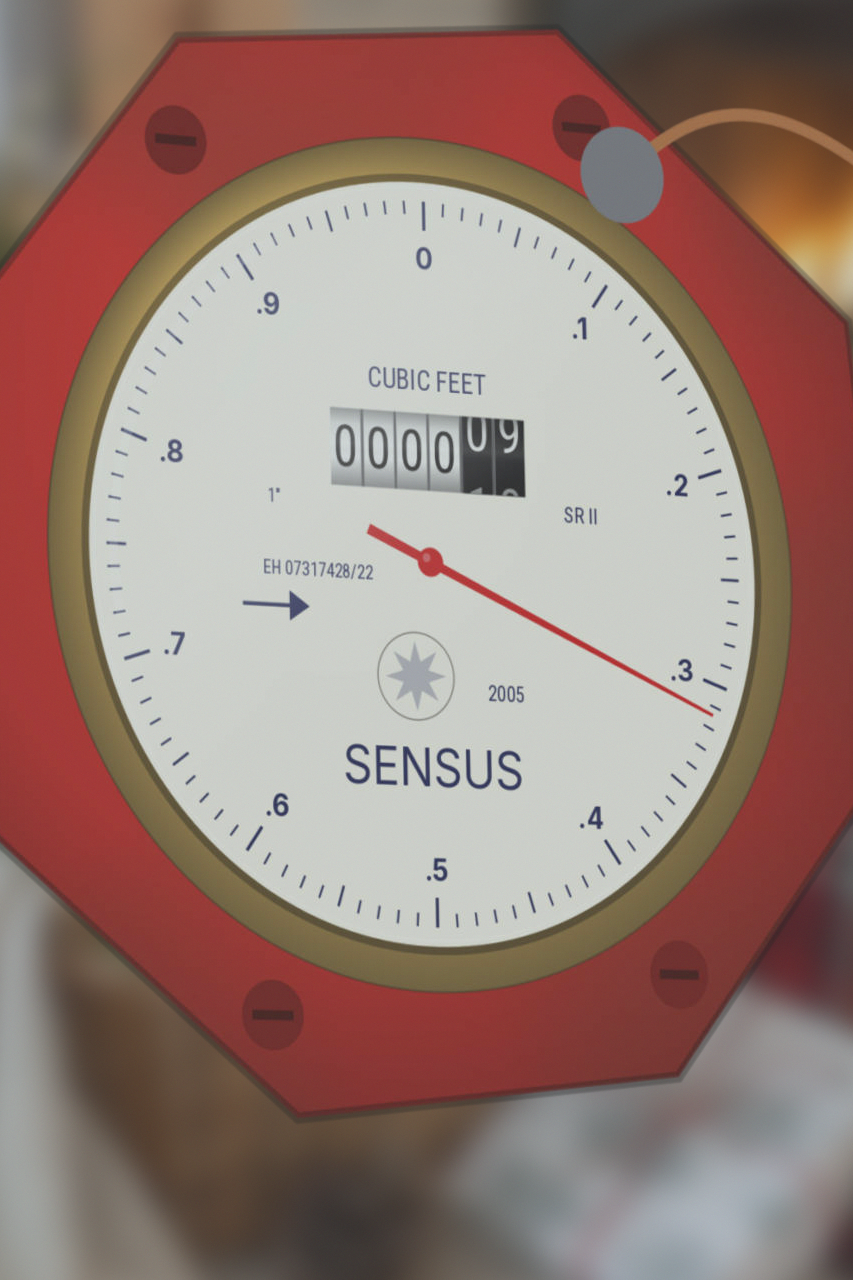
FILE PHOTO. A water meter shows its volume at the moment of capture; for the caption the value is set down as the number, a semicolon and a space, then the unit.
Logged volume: 9.31; ft³
